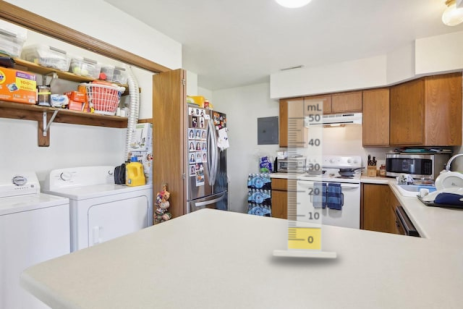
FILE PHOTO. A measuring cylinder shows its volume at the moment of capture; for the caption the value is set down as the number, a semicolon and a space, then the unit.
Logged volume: 5; mL
